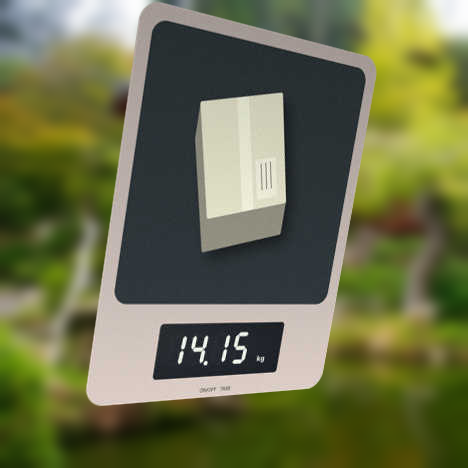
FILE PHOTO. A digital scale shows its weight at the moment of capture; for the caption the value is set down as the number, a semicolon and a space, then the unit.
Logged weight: 14.15; kg
